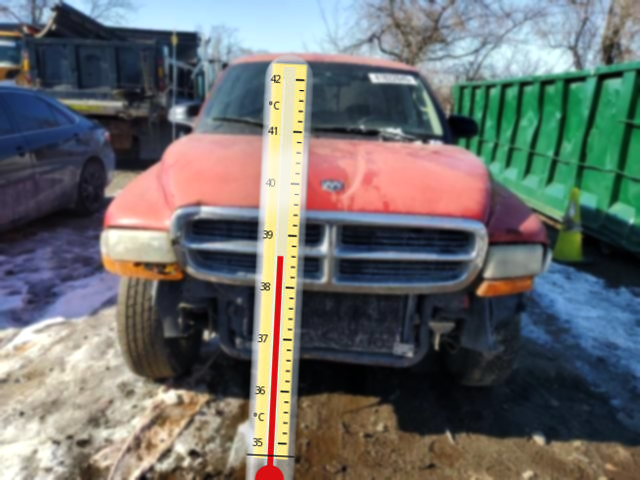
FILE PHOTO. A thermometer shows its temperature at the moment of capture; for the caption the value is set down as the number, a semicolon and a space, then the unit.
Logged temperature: 38.6; °C
